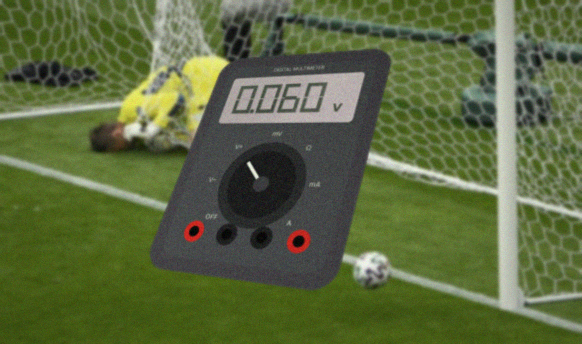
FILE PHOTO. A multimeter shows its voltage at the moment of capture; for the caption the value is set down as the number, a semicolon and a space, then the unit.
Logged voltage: 0.060; V
